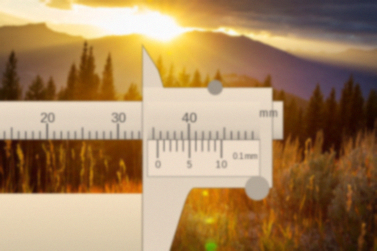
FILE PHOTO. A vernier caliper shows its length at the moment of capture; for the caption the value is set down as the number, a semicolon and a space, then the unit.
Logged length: 35.6; mm
